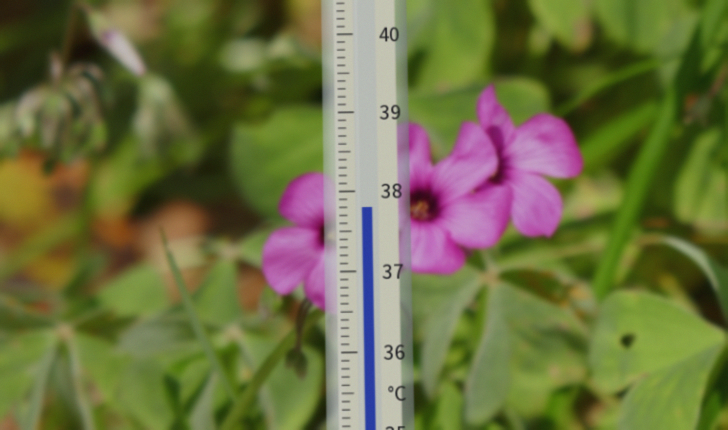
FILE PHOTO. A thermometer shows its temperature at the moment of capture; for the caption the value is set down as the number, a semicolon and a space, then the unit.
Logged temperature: 37.8; °C
